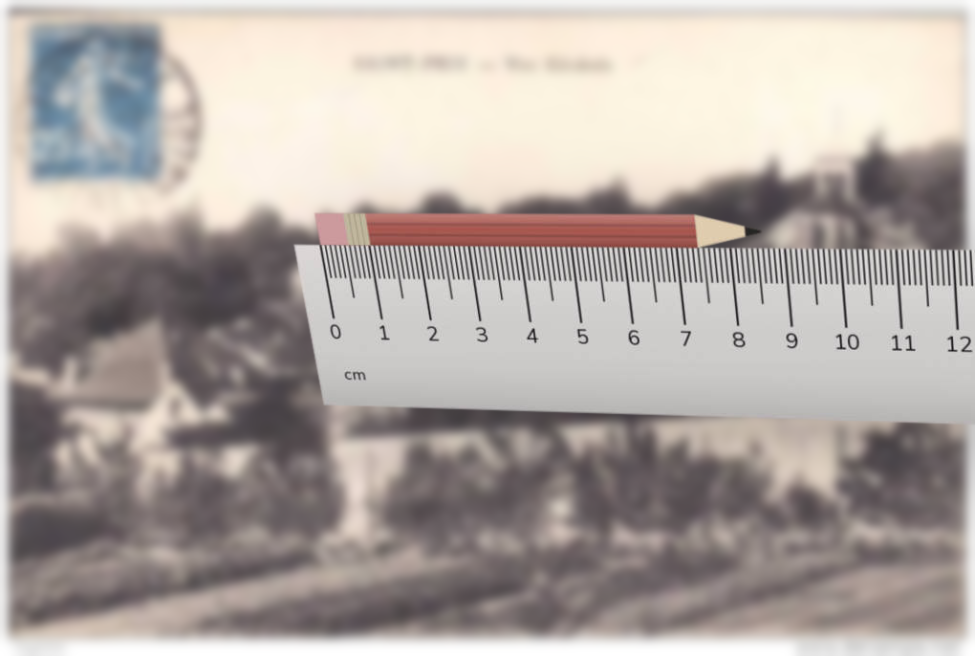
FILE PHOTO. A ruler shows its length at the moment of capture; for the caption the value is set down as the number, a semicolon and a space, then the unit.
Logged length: 8.6; cm
